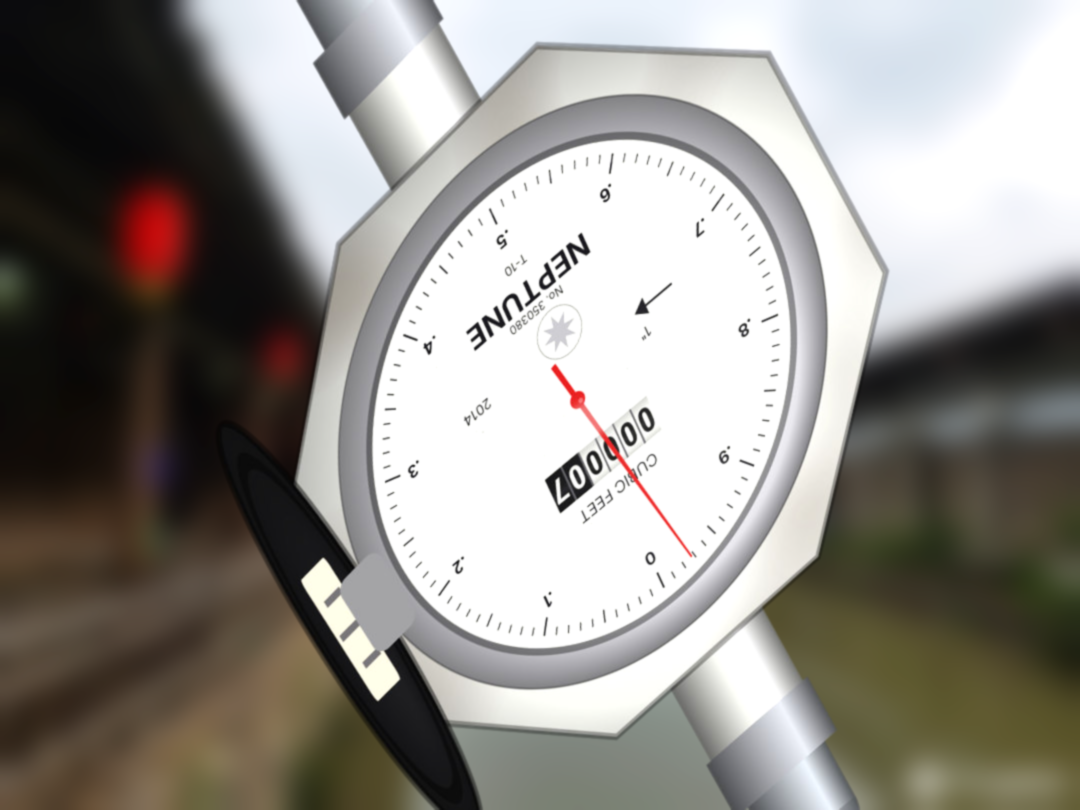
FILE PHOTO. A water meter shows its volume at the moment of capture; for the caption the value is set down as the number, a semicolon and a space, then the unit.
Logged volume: 6.97; ft³
